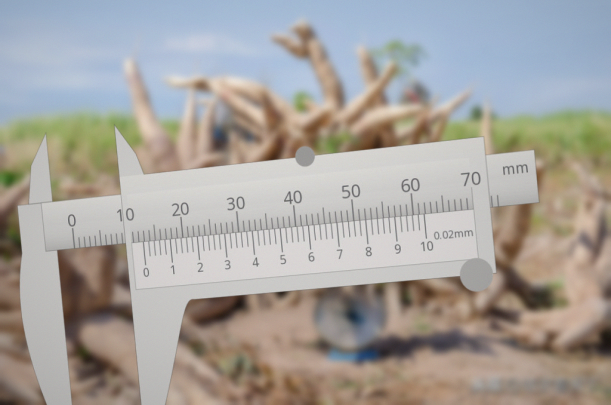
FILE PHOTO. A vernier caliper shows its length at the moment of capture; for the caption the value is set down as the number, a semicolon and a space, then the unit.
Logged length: 12.8; mm
